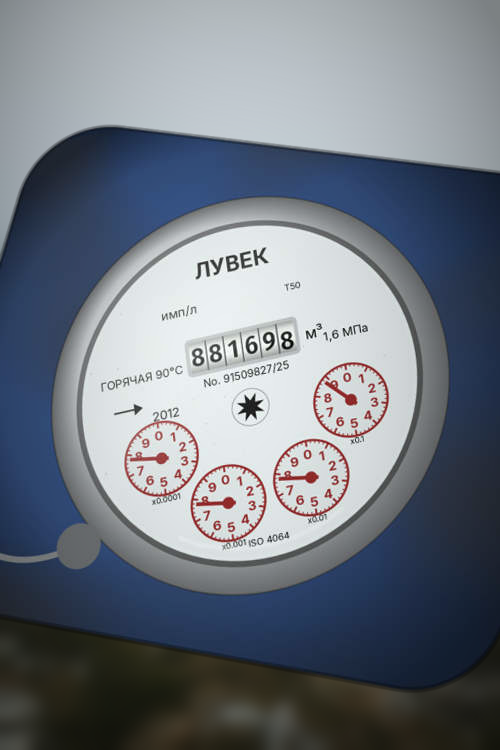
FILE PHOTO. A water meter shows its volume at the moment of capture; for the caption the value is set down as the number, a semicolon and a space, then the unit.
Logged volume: 881697.8777; m³
